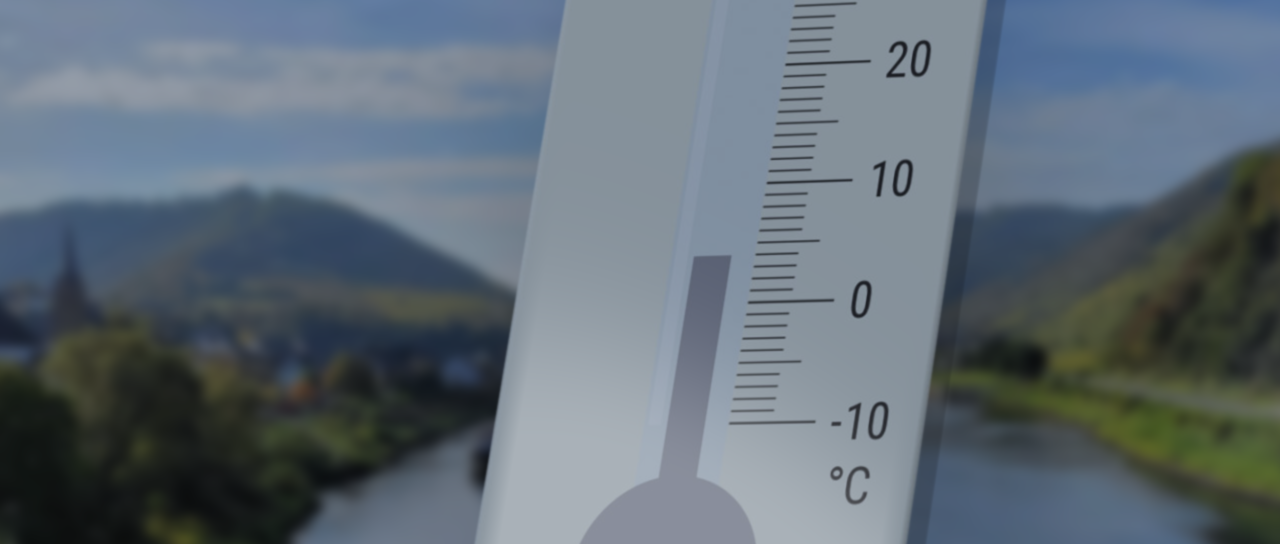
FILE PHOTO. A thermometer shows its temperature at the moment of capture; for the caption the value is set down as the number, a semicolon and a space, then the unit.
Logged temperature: 4; °C
